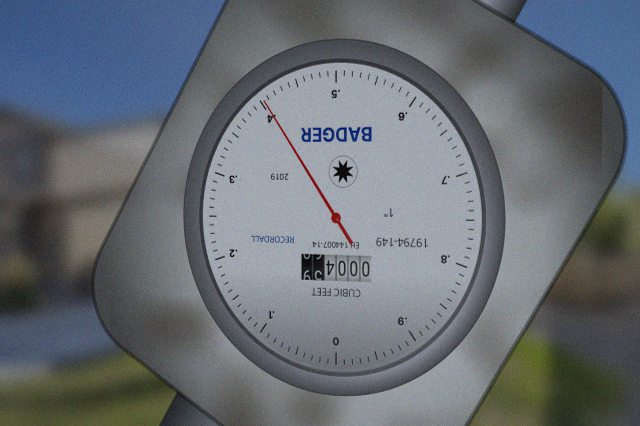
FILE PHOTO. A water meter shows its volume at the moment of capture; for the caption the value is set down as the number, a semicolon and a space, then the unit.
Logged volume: 459.40; ft³
